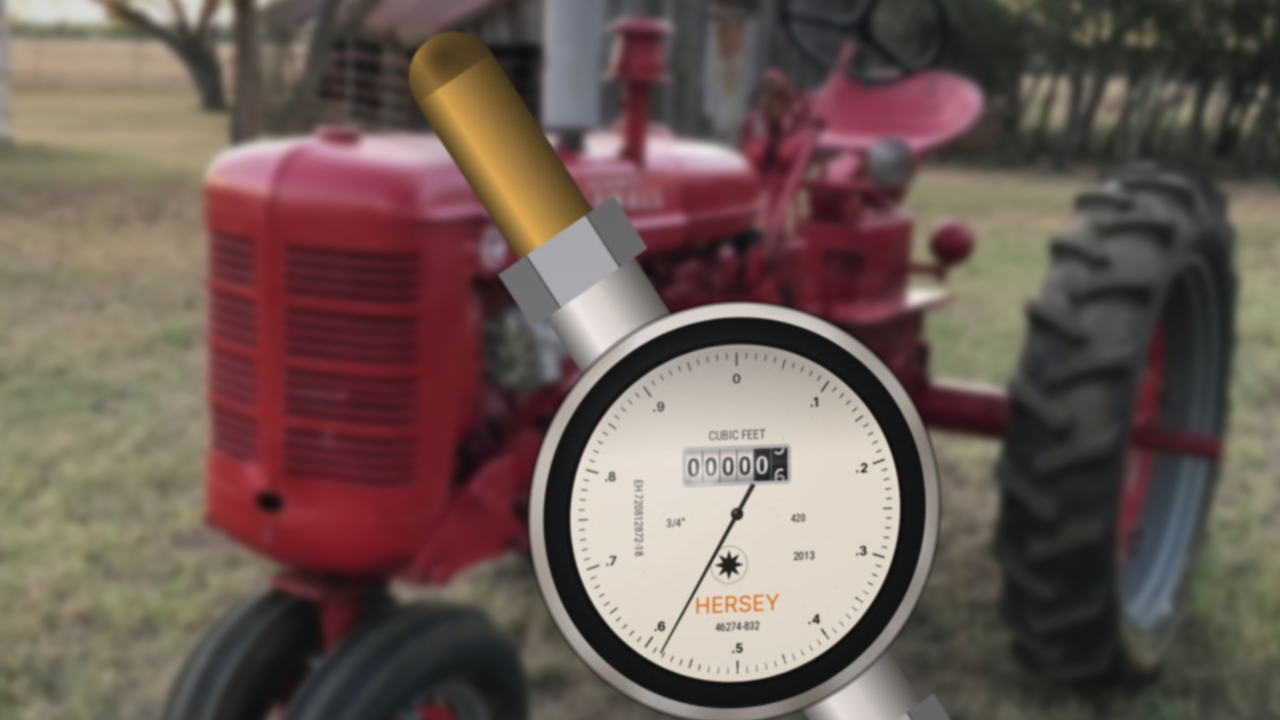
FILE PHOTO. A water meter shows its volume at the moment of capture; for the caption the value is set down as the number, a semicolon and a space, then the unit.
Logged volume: 5.58; ft³
